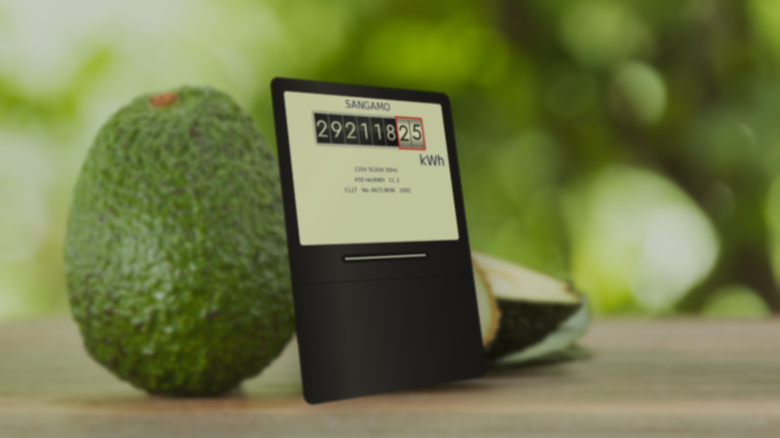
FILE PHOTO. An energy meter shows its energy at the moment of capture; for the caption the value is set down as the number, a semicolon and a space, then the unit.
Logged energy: 292118.25; kWh
